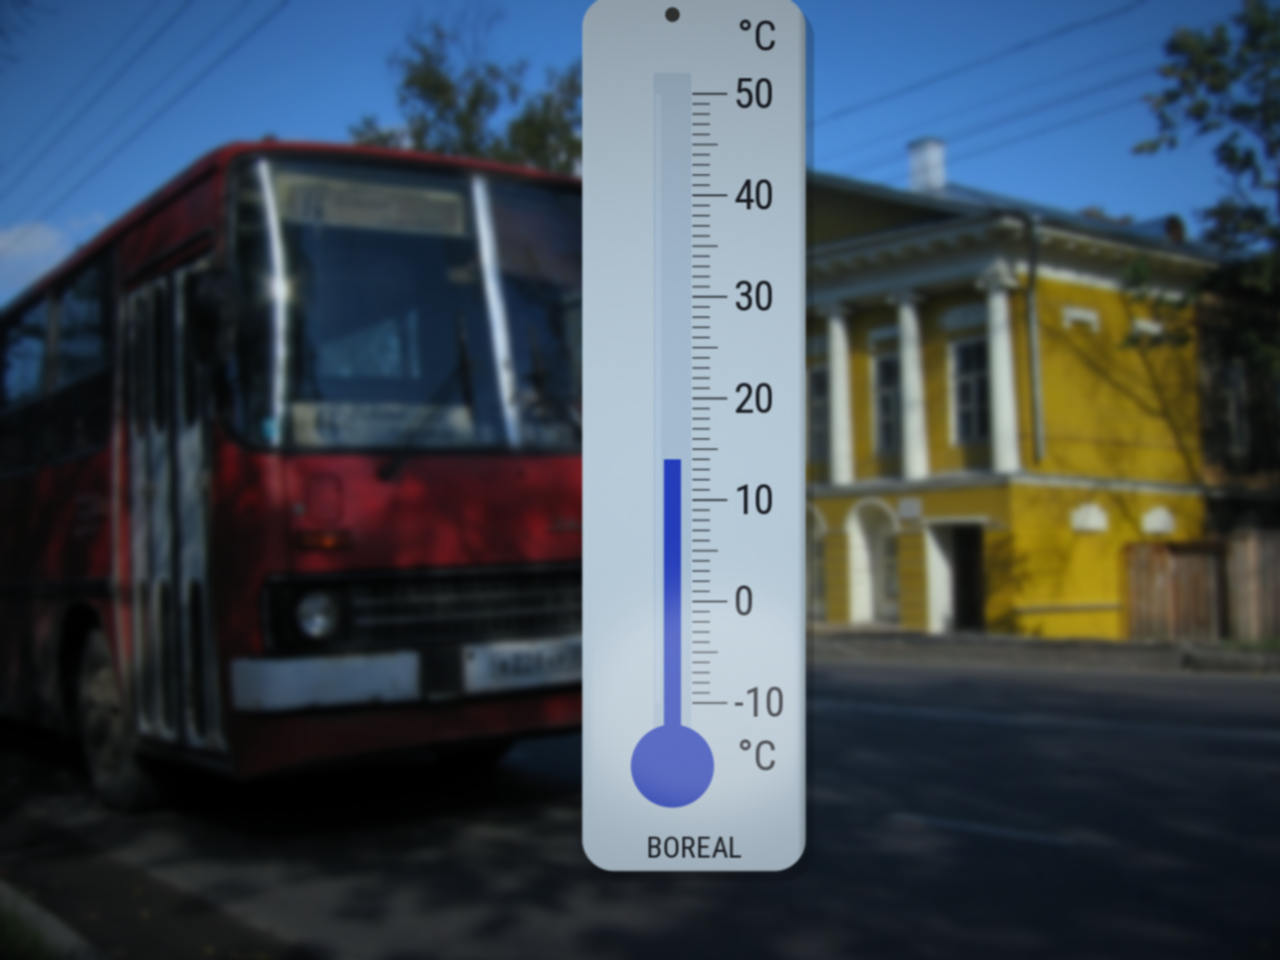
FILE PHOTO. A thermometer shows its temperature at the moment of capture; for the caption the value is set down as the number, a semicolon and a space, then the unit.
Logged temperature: 14; °C
